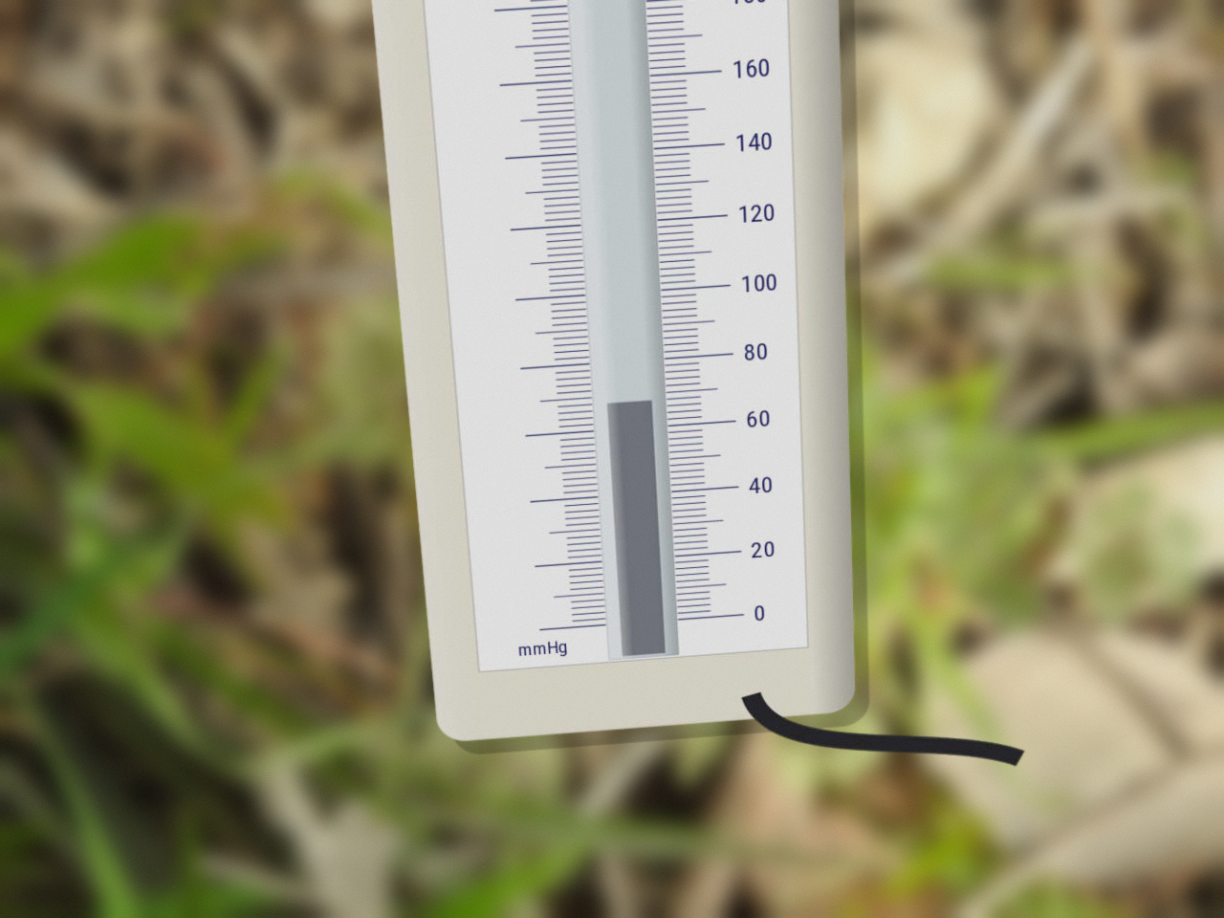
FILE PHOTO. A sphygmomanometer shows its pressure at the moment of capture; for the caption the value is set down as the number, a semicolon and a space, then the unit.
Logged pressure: 68; mmHg
